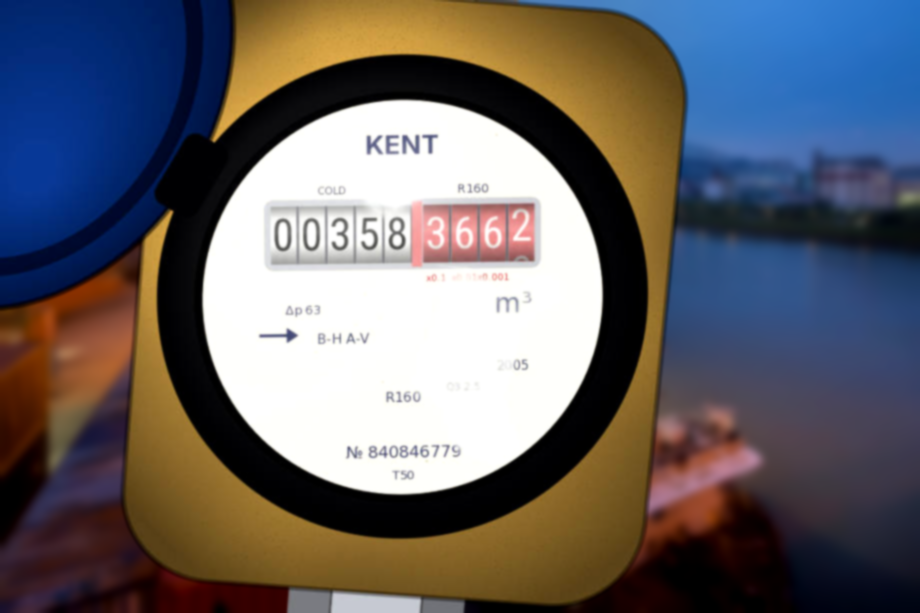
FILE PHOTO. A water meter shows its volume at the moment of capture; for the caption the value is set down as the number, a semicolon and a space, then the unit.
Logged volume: 358.3662; m³
